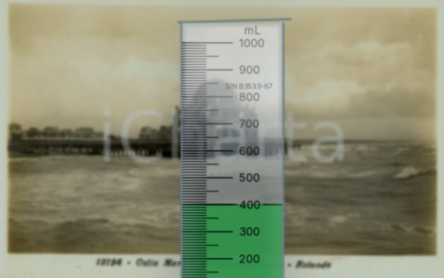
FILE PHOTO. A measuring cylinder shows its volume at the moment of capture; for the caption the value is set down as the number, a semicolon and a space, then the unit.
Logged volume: 400; mL
